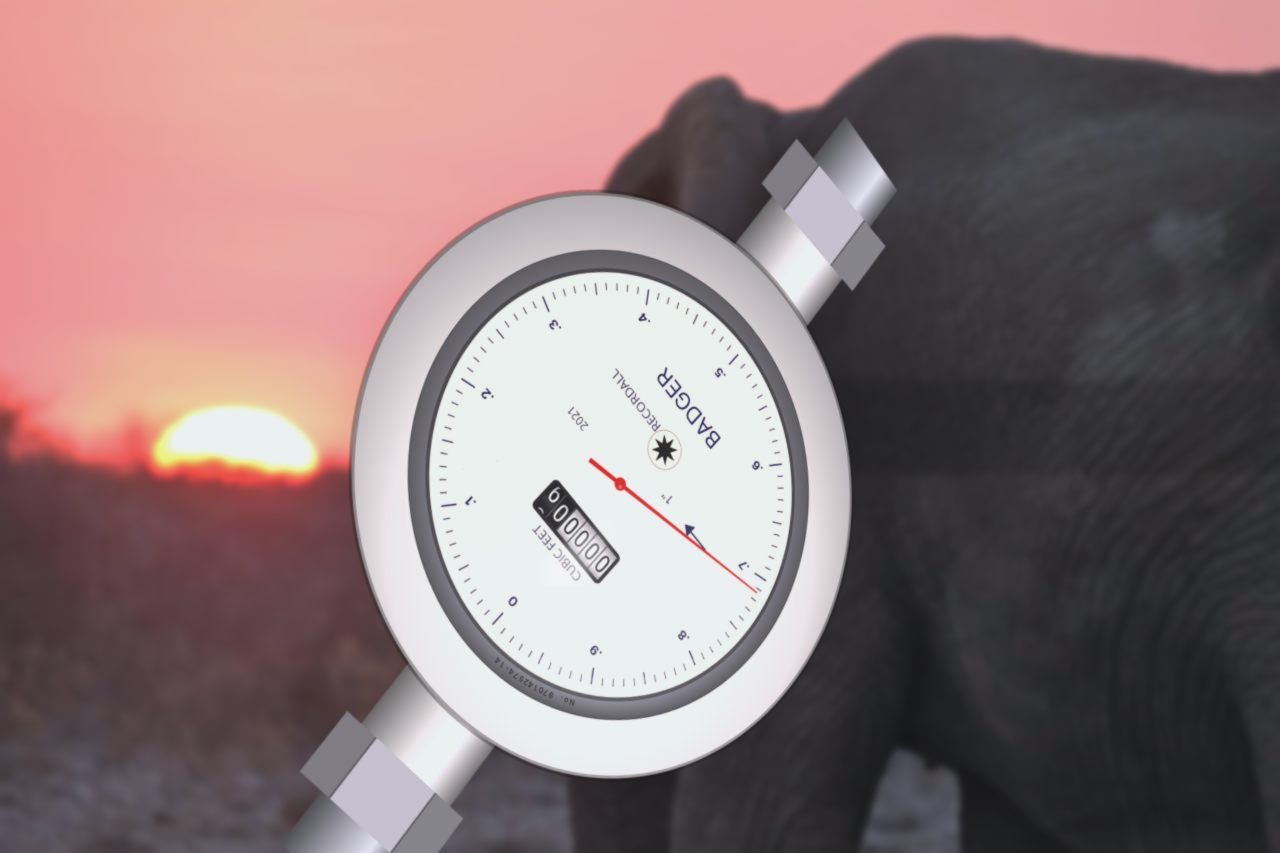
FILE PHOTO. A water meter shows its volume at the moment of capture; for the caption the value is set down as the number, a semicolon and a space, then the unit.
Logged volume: 8.71; ft³
